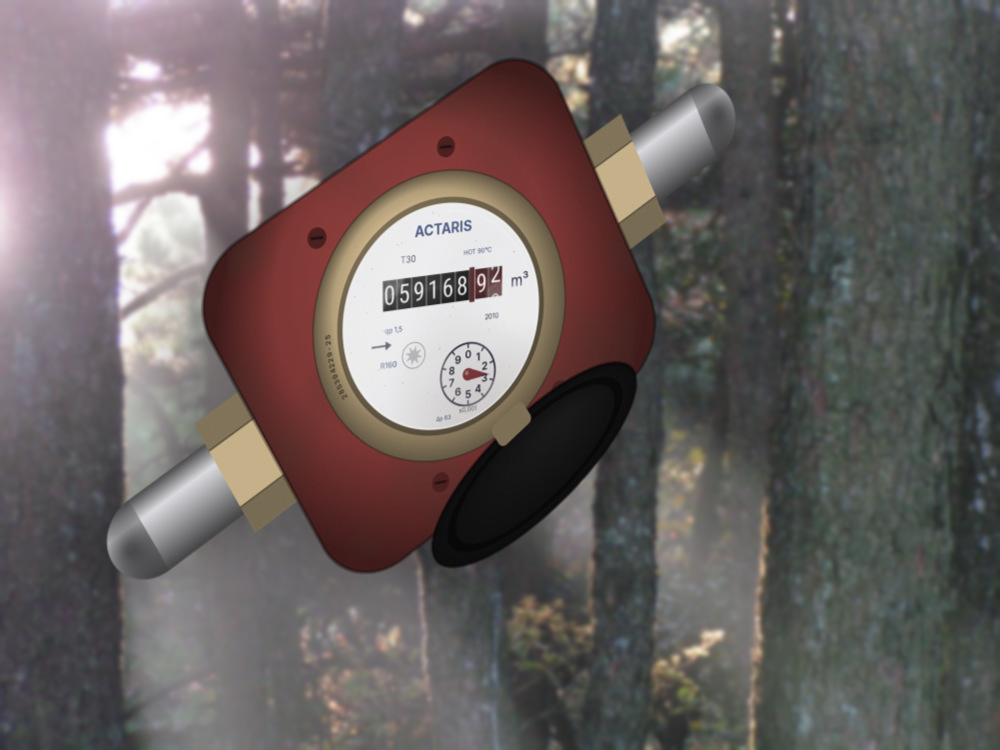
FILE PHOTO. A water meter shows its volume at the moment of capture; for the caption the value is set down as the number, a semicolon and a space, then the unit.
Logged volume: 59168.922; m³
